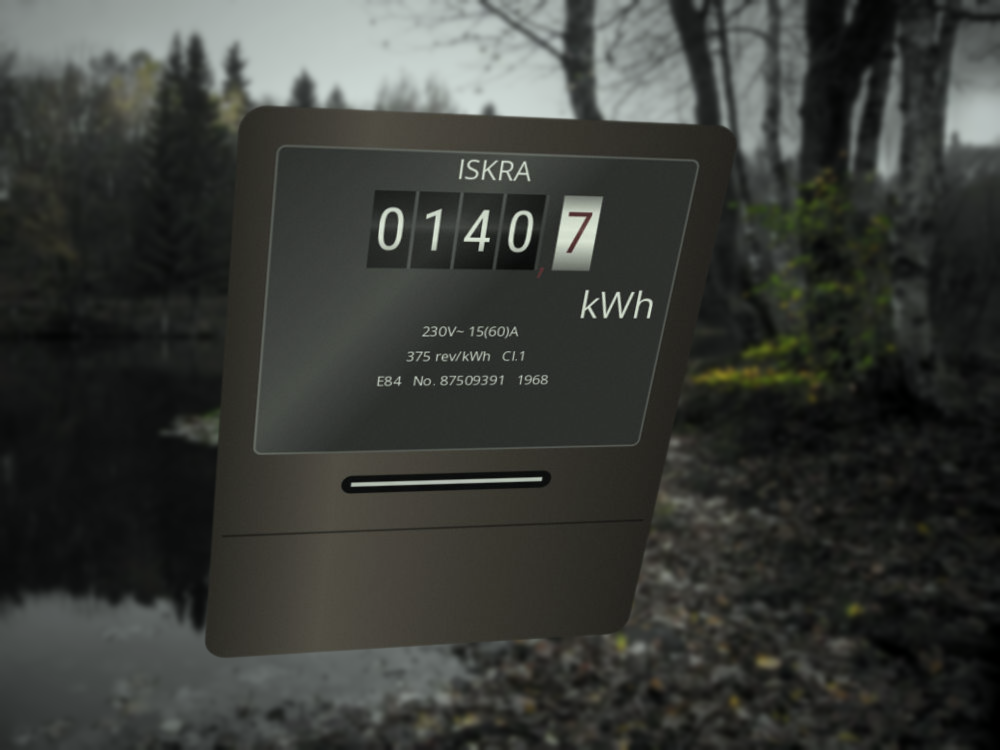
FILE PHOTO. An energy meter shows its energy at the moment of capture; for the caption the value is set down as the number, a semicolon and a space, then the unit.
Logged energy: 140.7; kWh
